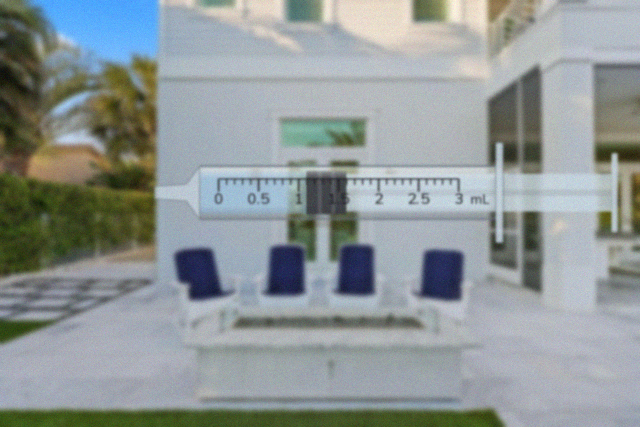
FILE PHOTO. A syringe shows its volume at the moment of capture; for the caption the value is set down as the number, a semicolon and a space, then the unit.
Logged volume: 1.1; mL
